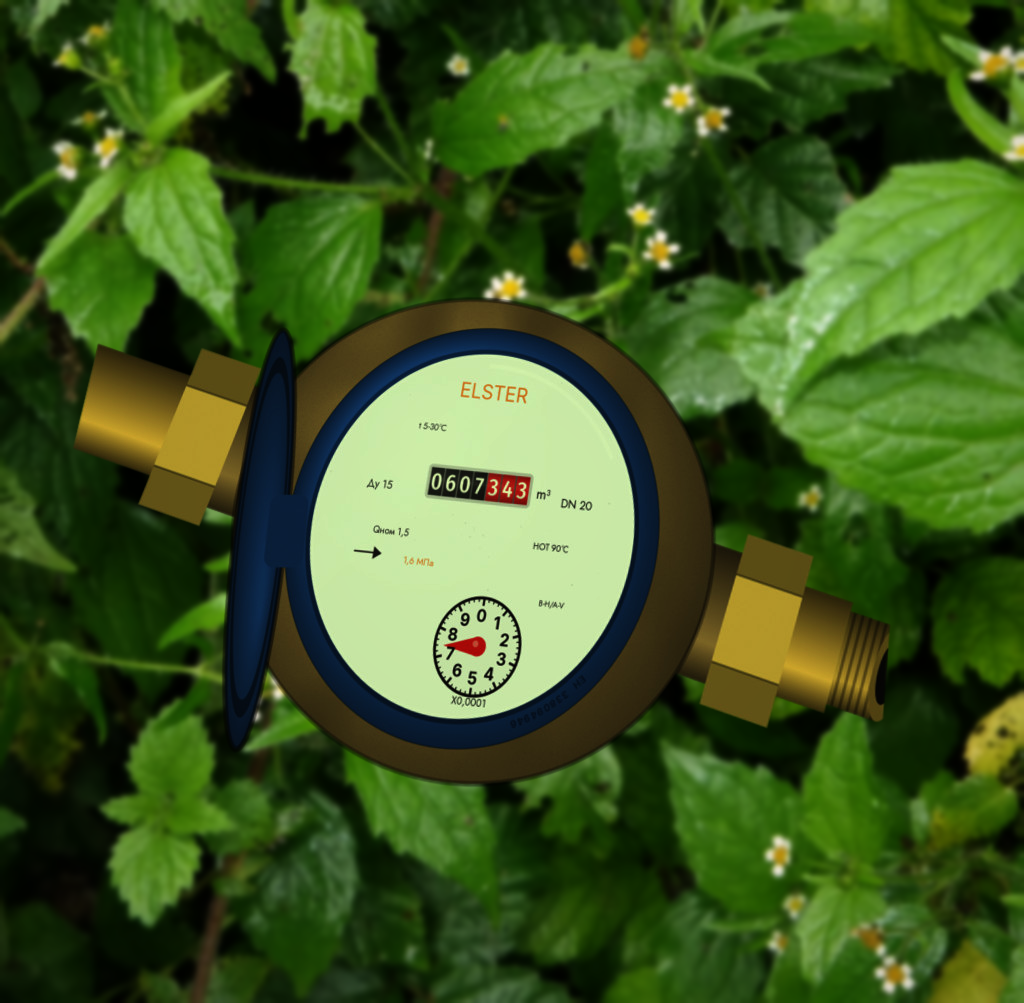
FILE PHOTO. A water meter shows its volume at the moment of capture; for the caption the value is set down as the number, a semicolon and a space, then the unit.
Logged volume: 607.3437; m³
